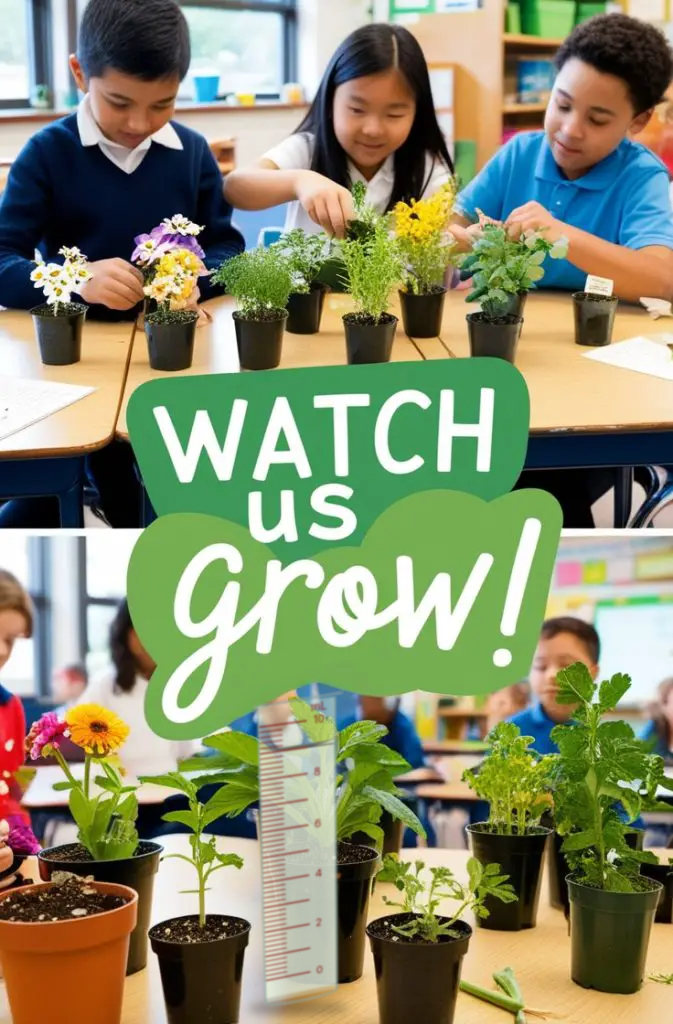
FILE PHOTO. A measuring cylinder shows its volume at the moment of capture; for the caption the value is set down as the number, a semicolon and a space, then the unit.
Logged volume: 9; mL
